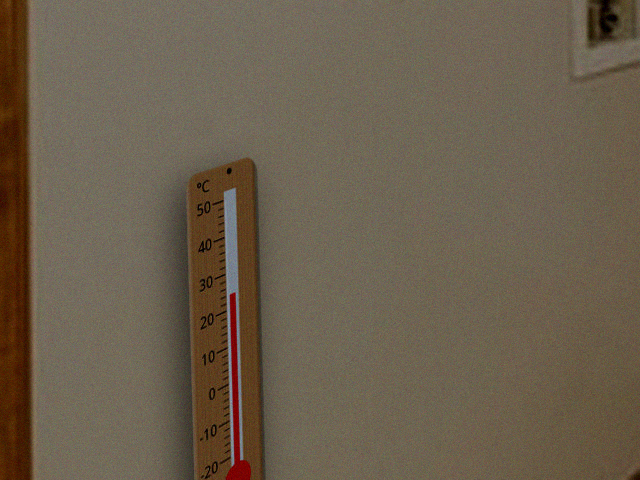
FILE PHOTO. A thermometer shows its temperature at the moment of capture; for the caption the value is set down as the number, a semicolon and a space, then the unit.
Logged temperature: 24; °C
